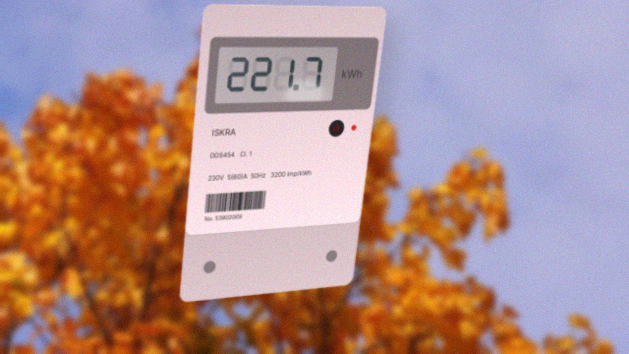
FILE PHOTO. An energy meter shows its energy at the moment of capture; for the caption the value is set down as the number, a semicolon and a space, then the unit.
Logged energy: 221.7; kWh
